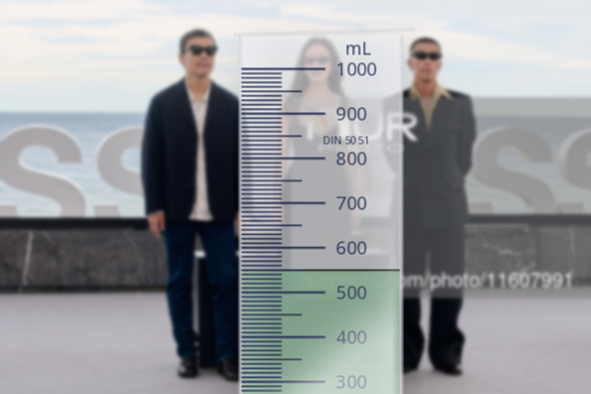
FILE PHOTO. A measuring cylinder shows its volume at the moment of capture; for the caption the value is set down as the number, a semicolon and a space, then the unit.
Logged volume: 550; mL
